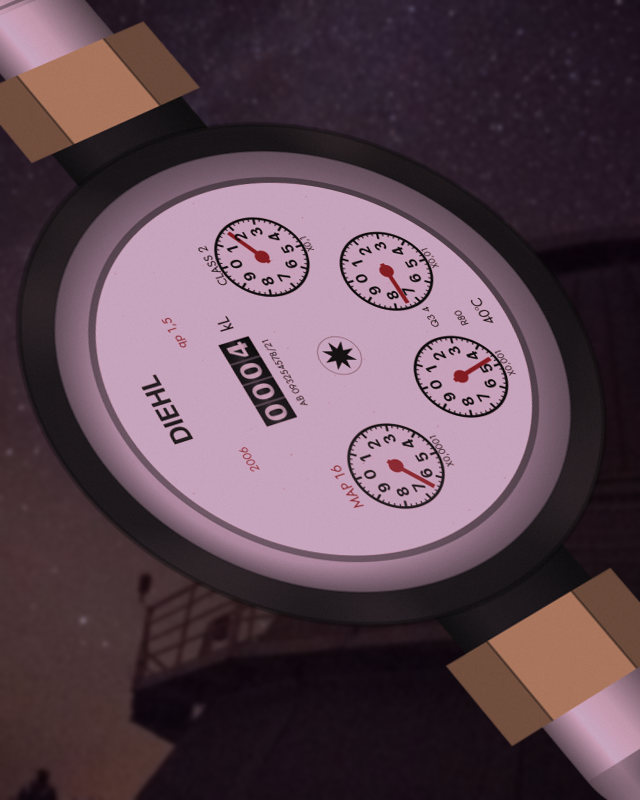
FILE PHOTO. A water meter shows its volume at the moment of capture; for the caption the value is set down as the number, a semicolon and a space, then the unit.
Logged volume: 4.1746; kL
